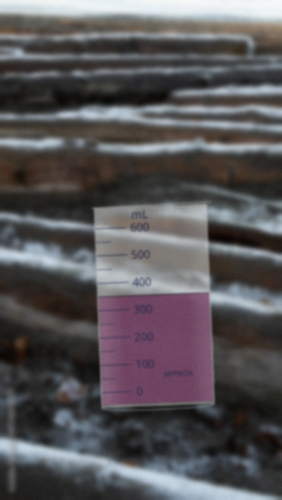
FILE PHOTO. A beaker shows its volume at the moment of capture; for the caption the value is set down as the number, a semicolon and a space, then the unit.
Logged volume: 350; mL
